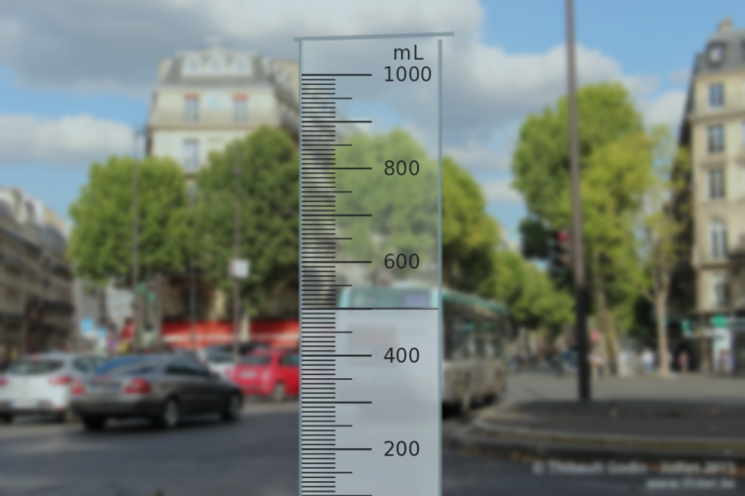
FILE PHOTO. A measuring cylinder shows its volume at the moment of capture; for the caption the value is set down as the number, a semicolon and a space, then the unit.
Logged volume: 500; mL
